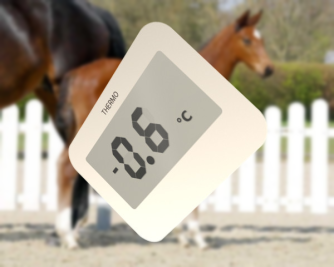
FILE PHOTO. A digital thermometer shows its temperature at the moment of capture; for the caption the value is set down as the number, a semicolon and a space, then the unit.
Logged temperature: -0.6; °C
